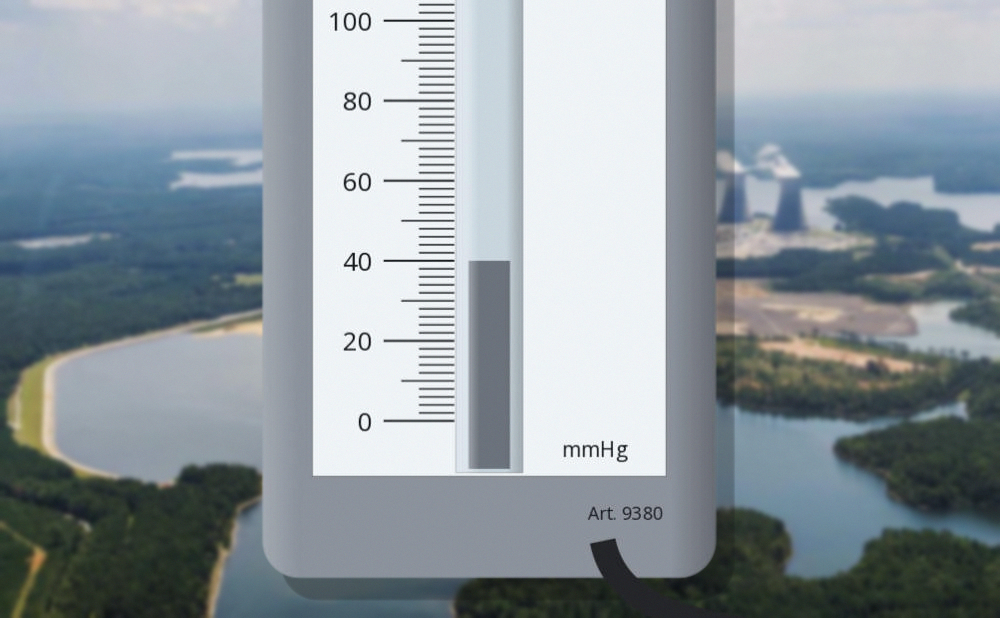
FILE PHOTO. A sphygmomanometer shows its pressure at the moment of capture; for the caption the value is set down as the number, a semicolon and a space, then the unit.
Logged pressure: 40; mmHg
